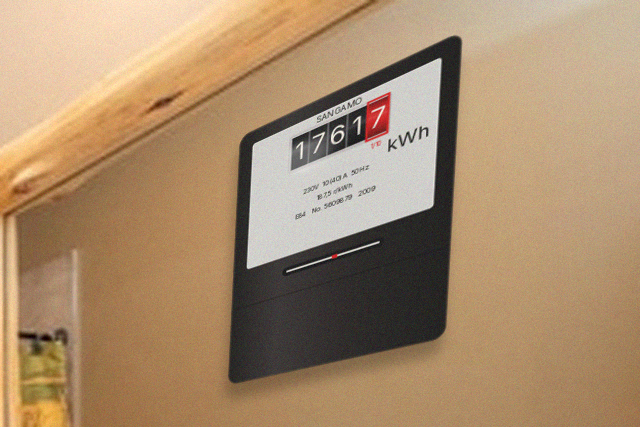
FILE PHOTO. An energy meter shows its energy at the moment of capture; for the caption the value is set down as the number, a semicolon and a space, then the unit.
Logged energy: 1761.7; kWh
